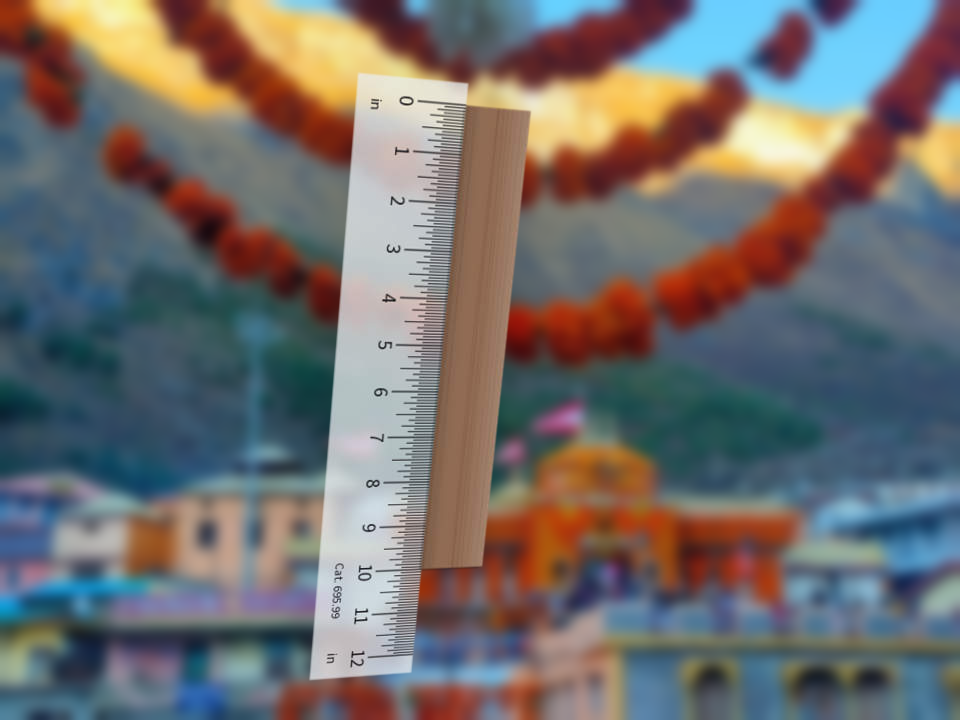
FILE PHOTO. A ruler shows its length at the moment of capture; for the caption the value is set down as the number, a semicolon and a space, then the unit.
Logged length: 10; in
